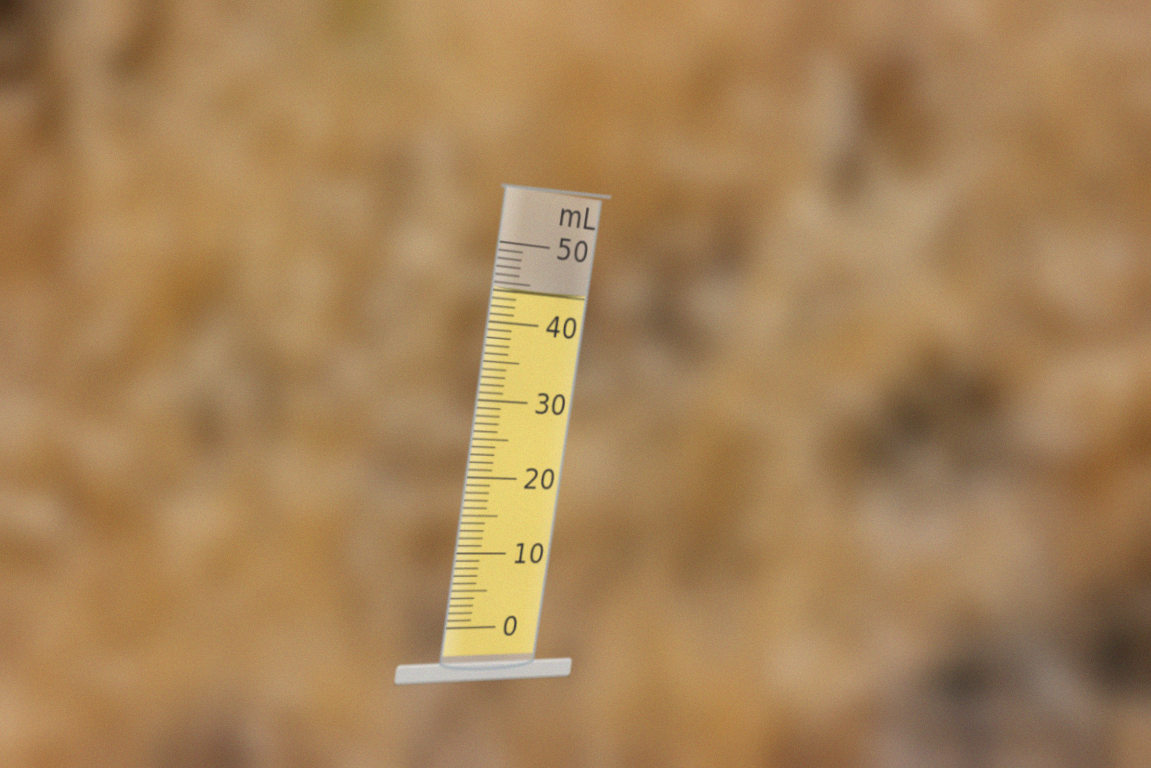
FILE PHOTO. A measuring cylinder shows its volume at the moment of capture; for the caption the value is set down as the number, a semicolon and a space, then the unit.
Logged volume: 44; mL
